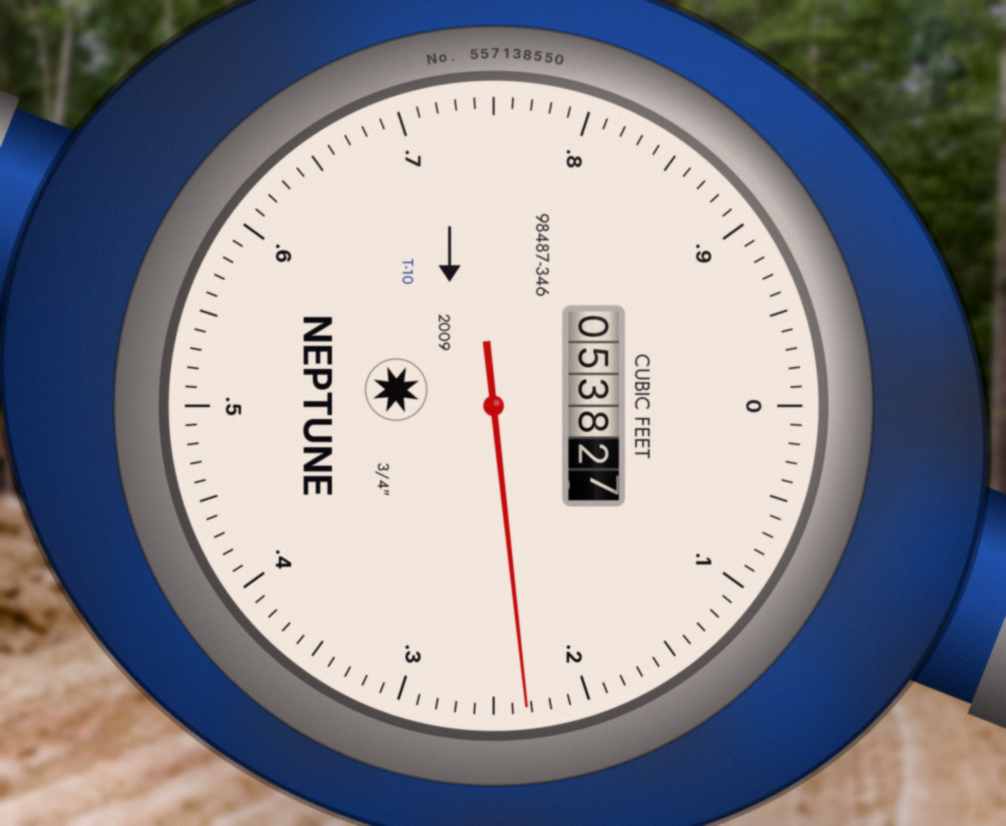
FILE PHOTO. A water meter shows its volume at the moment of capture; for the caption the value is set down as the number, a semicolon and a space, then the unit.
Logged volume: 53827.23; ft³
